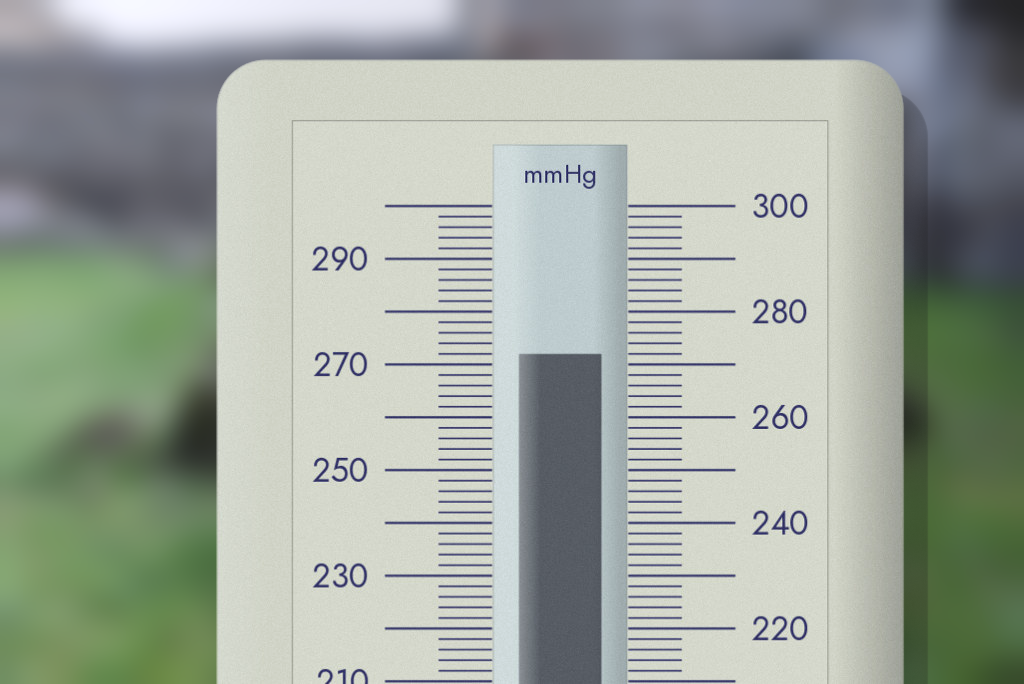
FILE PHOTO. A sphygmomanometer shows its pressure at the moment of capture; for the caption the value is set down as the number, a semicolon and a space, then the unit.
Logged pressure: 272; mmHg
